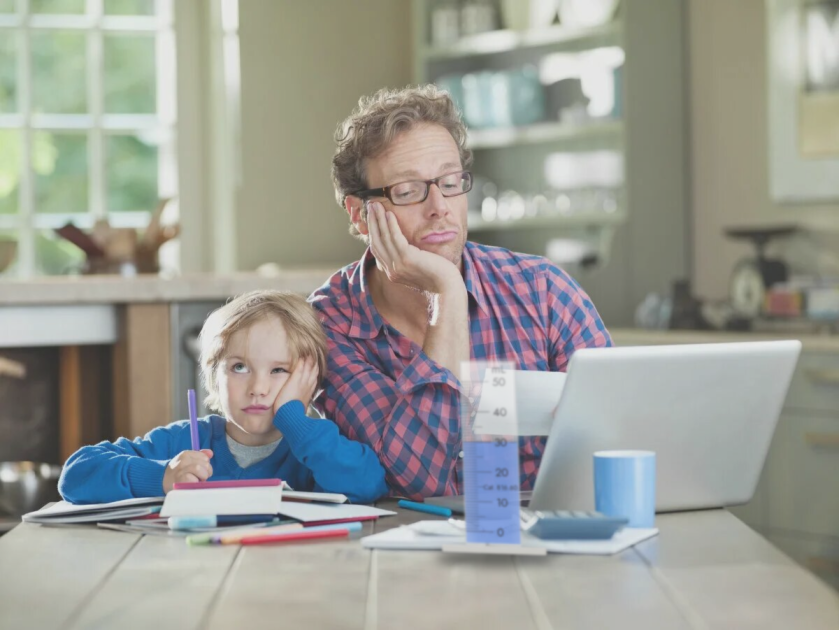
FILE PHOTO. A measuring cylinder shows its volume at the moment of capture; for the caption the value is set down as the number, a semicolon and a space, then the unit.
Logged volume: 30; mL
